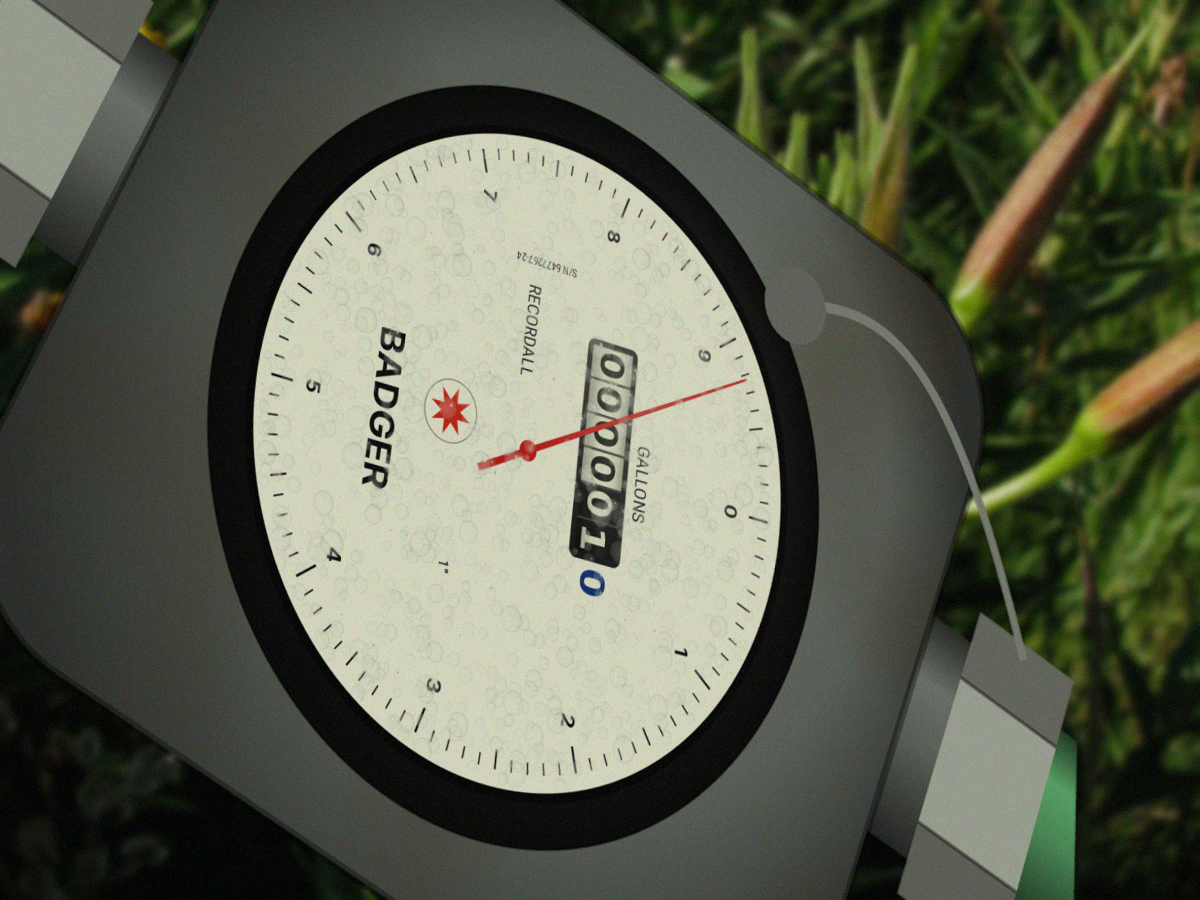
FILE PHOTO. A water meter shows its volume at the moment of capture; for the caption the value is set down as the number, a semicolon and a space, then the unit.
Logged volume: 9.2; gal
